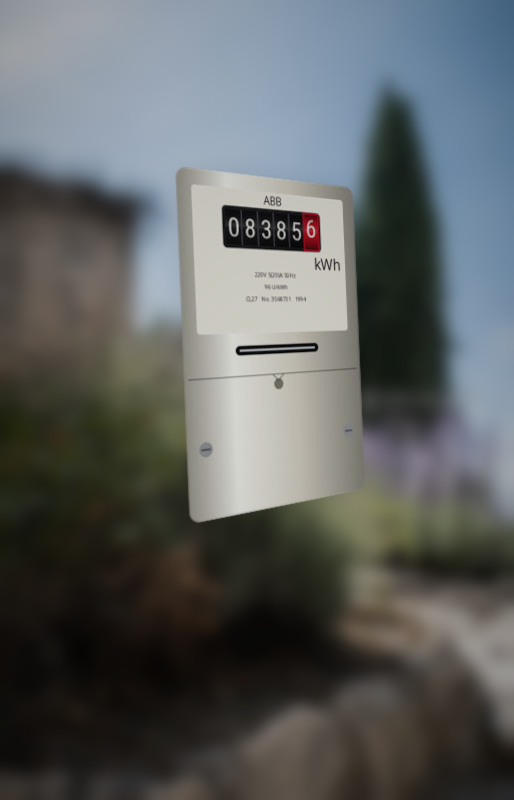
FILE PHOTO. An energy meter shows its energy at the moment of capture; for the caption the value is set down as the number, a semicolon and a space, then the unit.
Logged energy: 8385.6; kWh
